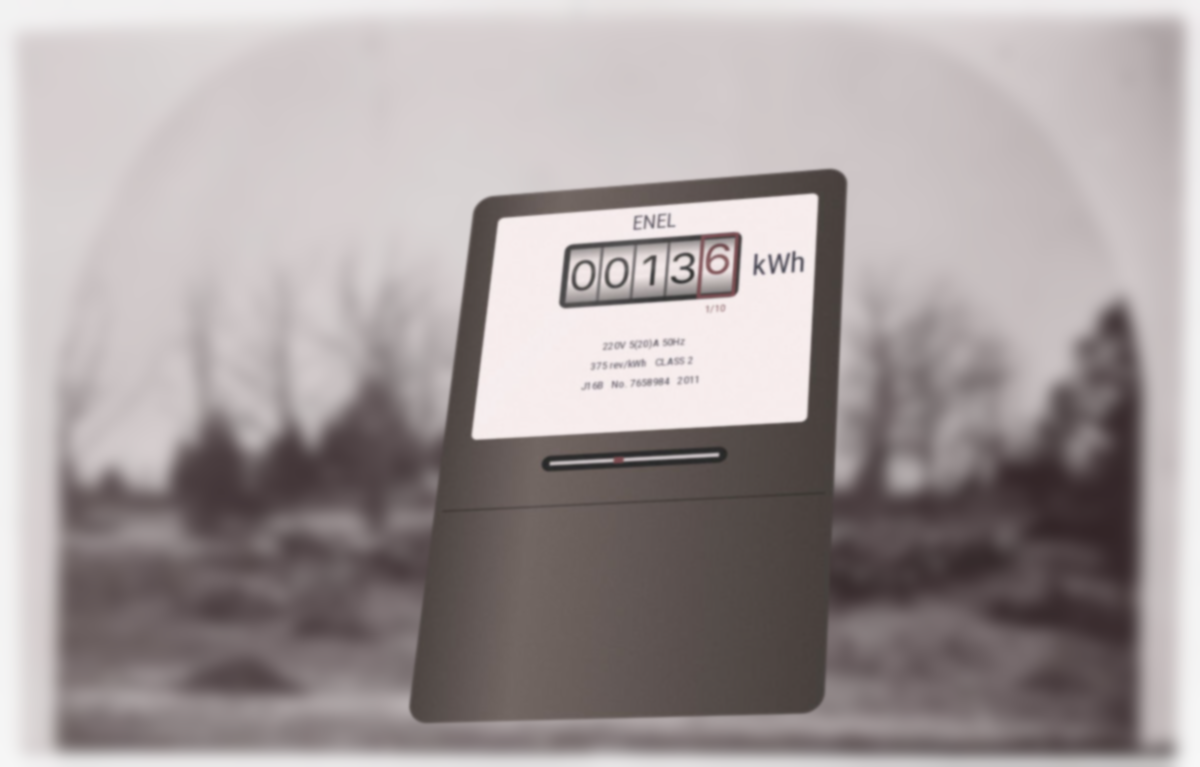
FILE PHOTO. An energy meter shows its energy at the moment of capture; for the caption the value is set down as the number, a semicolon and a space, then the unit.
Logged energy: 13.6; kWh
